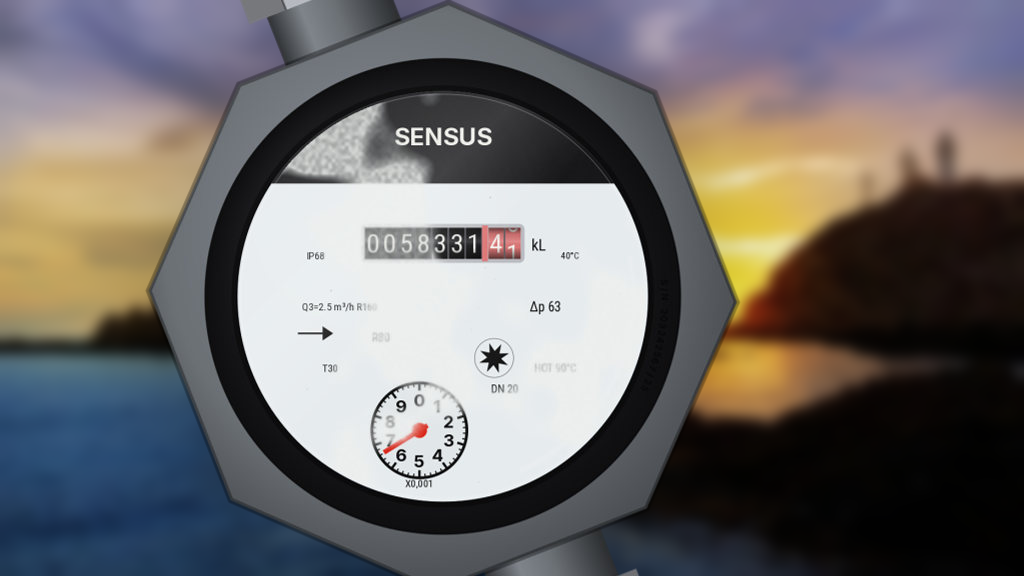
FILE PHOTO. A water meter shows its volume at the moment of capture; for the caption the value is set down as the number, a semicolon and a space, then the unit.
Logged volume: 58331.406; kL
